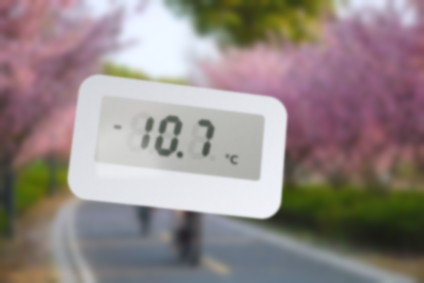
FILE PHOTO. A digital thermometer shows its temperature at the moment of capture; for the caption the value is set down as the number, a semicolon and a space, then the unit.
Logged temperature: -10.7; °C
